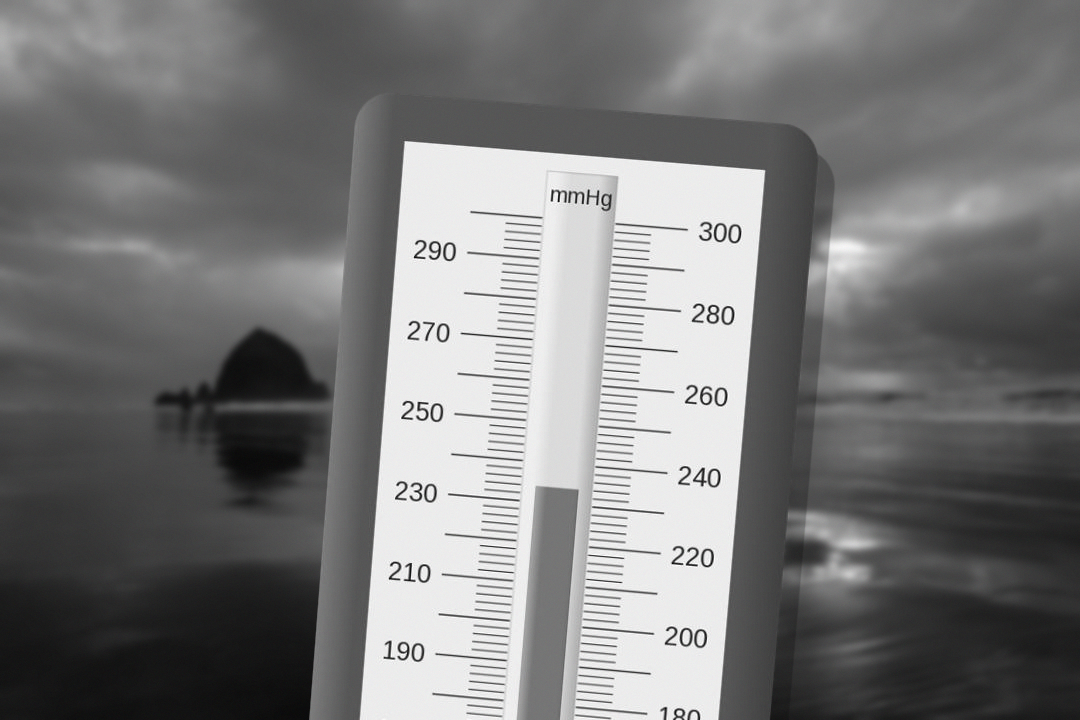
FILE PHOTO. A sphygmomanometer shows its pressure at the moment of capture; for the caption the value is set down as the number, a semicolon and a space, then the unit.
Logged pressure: 234; mmHg
